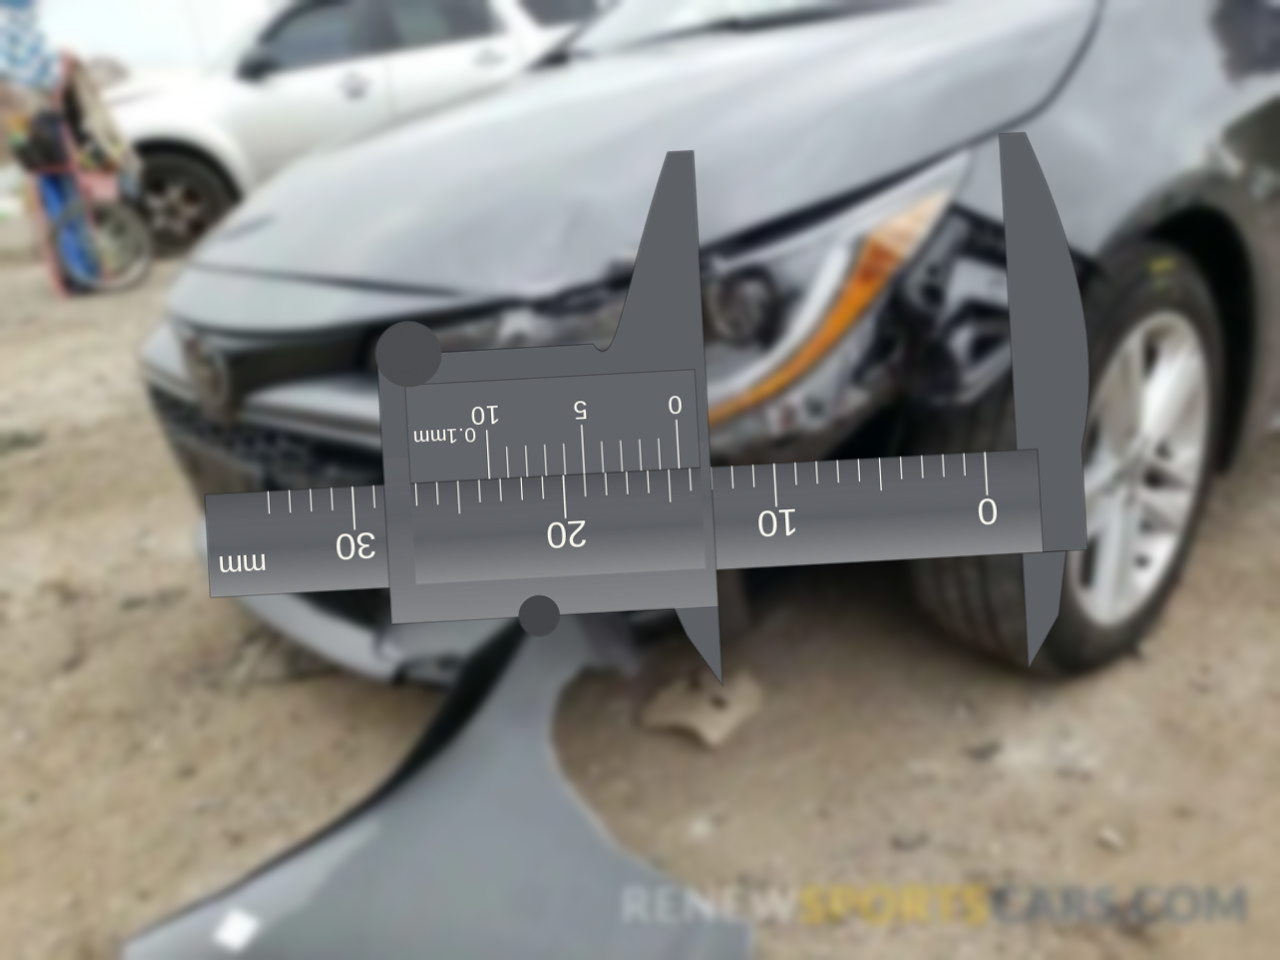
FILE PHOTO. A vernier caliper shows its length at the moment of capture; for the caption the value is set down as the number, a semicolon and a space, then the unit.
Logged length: 14.5; mm
